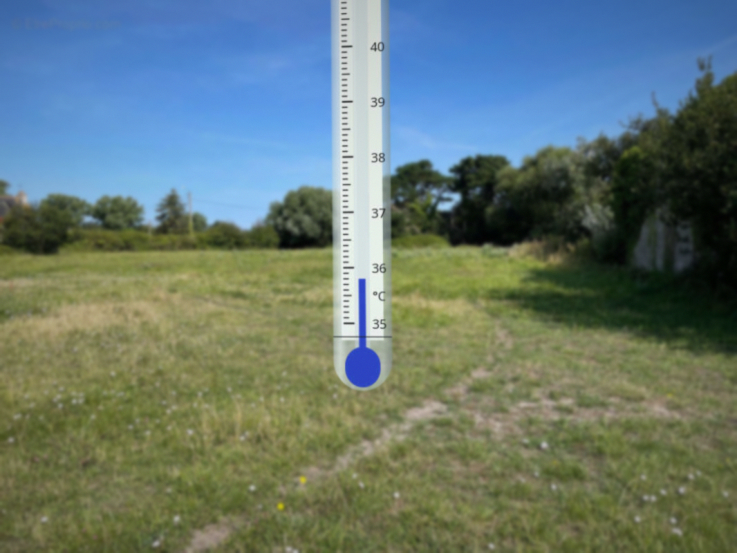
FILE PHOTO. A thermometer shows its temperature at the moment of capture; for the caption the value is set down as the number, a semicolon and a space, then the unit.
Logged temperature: 35.8; °C
